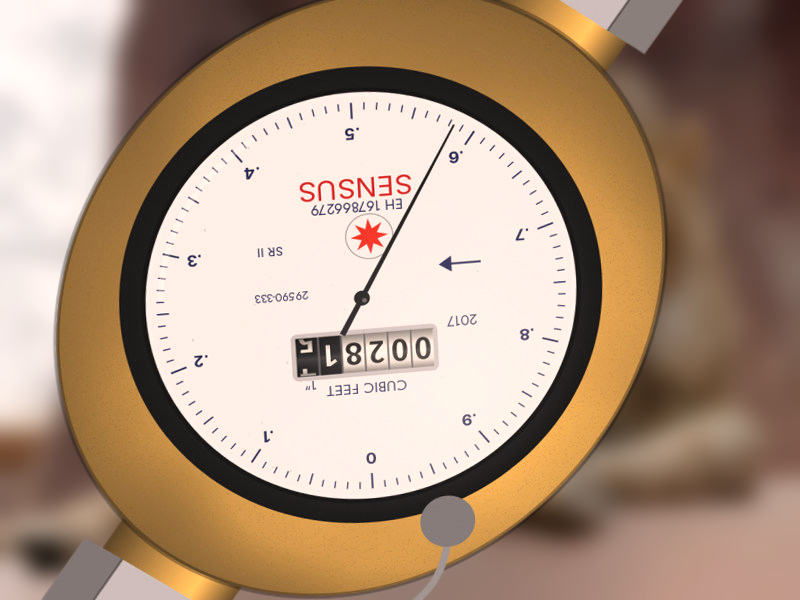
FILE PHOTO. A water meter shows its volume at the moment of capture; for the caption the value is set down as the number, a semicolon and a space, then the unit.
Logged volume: 2814.58; ft³
